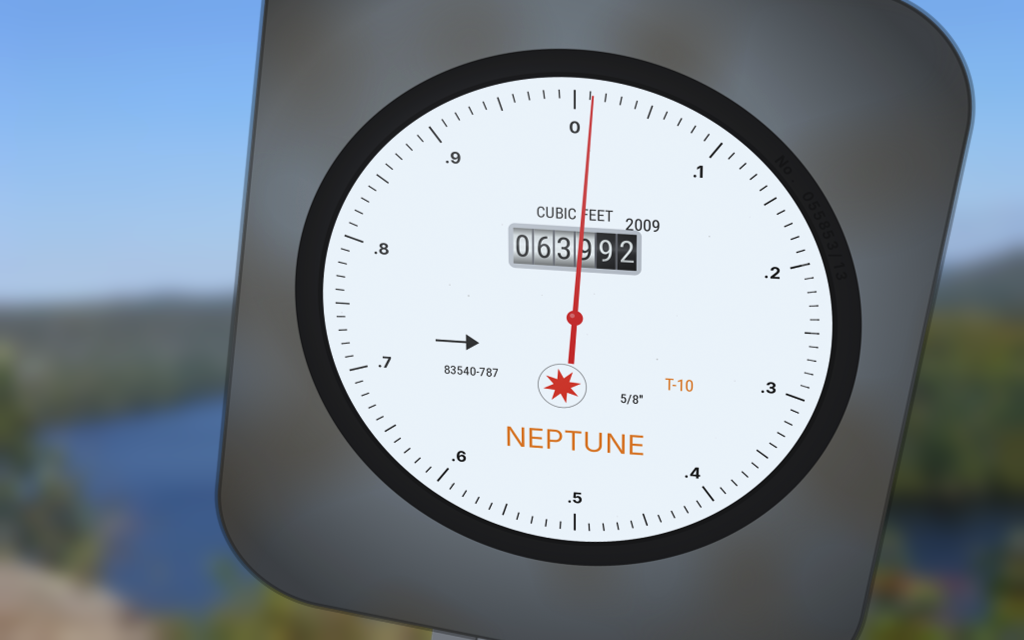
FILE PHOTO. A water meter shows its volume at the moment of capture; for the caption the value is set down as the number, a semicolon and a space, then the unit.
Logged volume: 63992.01; ft³
